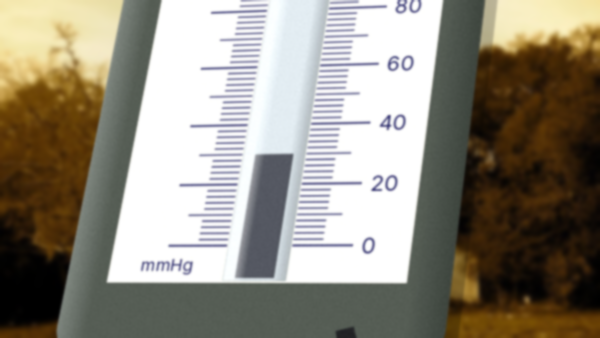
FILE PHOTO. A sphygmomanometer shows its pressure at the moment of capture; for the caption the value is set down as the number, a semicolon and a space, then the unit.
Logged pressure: 30; mmHg
